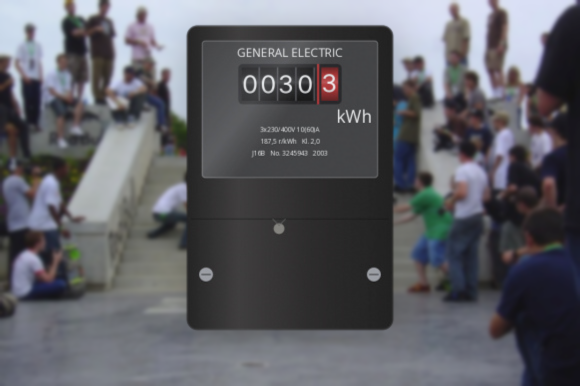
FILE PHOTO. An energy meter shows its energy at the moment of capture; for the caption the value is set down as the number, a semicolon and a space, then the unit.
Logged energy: 30.3; kWh
